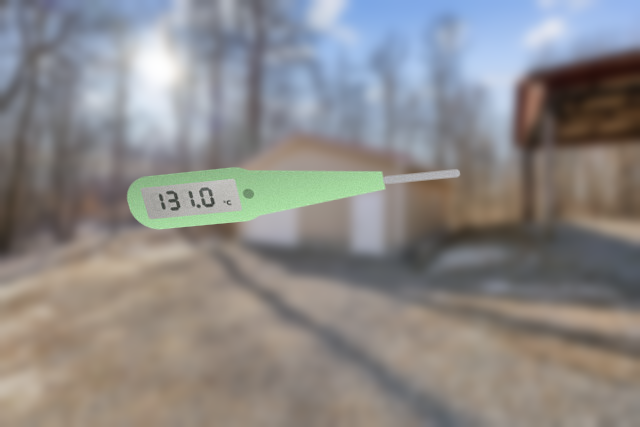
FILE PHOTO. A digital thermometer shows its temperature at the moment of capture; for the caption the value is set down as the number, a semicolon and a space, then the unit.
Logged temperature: 131.0; °C
